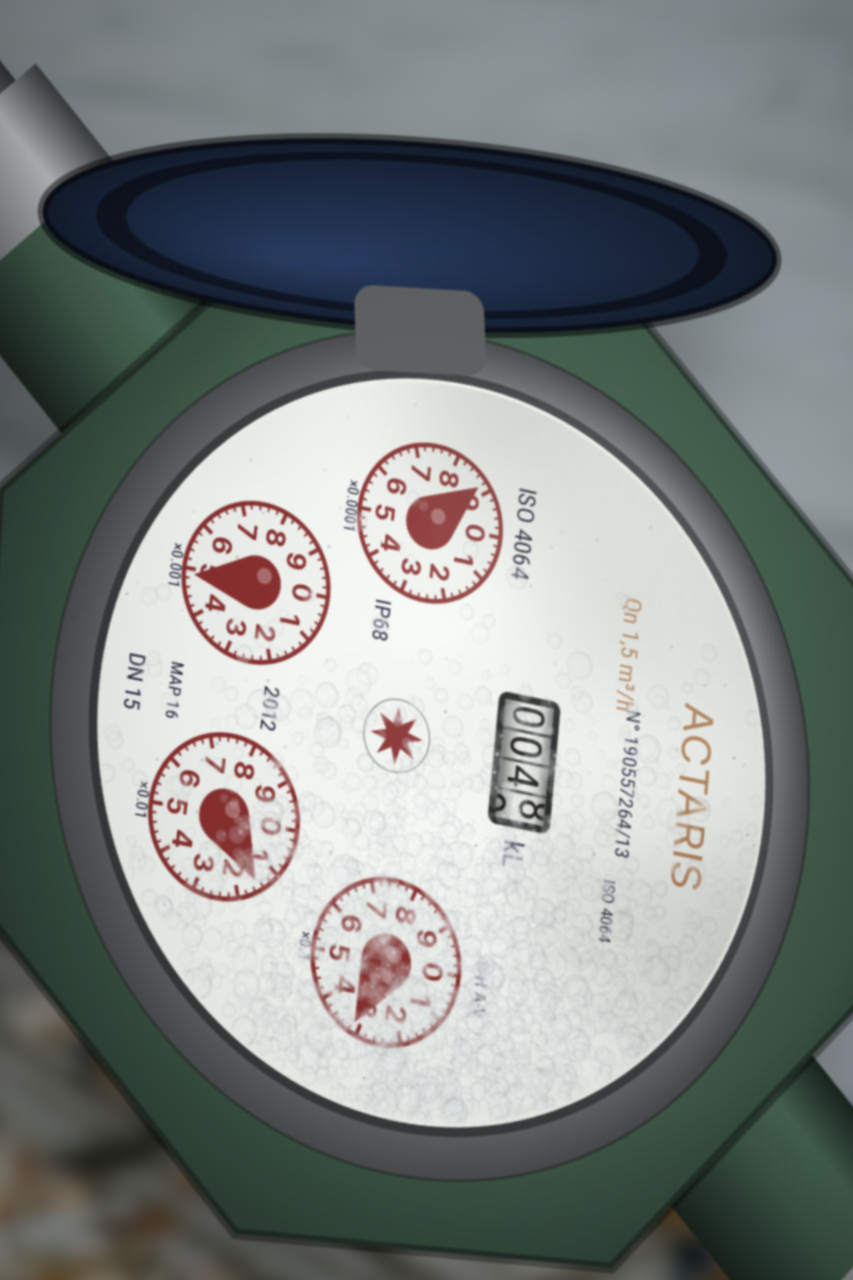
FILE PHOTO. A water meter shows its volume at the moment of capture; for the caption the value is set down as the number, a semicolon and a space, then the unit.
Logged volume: 48.3148; kL
